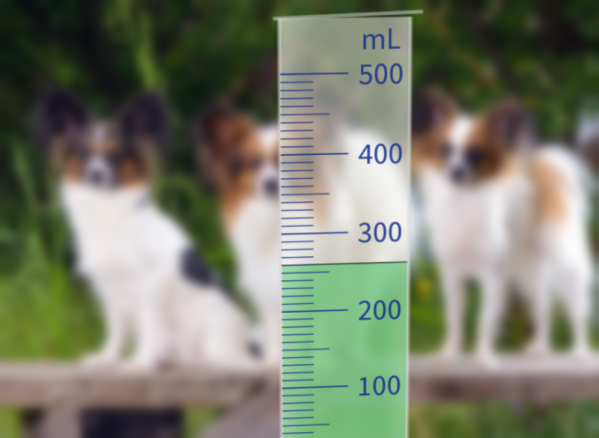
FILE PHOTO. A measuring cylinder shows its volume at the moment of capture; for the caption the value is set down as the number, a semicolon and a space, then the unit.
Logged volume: 260; mL
